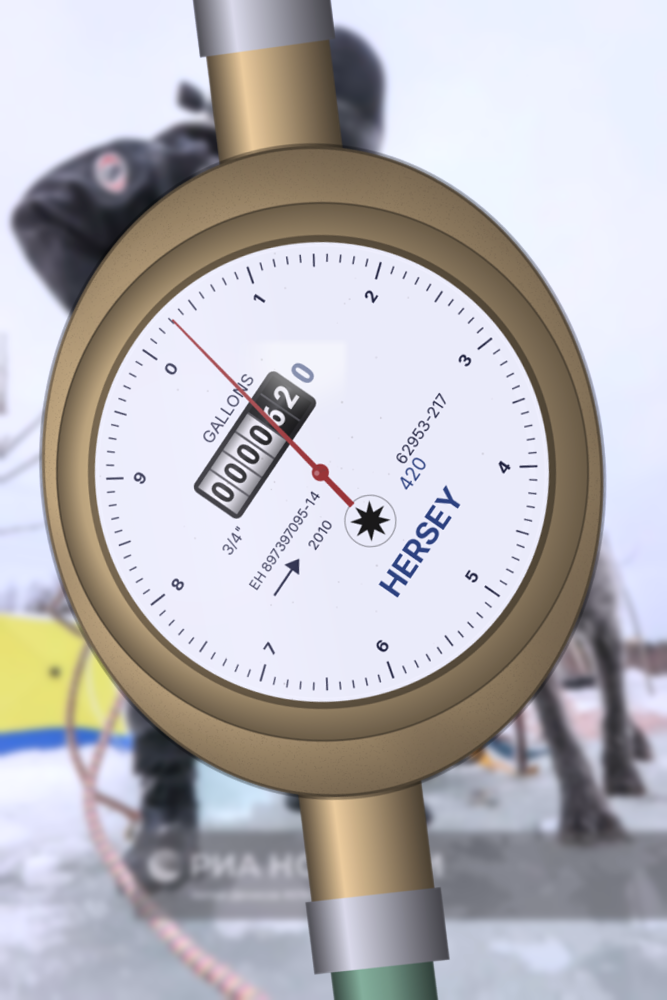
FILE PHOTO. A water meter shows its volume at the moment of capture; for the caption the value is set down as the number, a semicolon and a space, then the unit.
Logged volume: 620.3; gal
